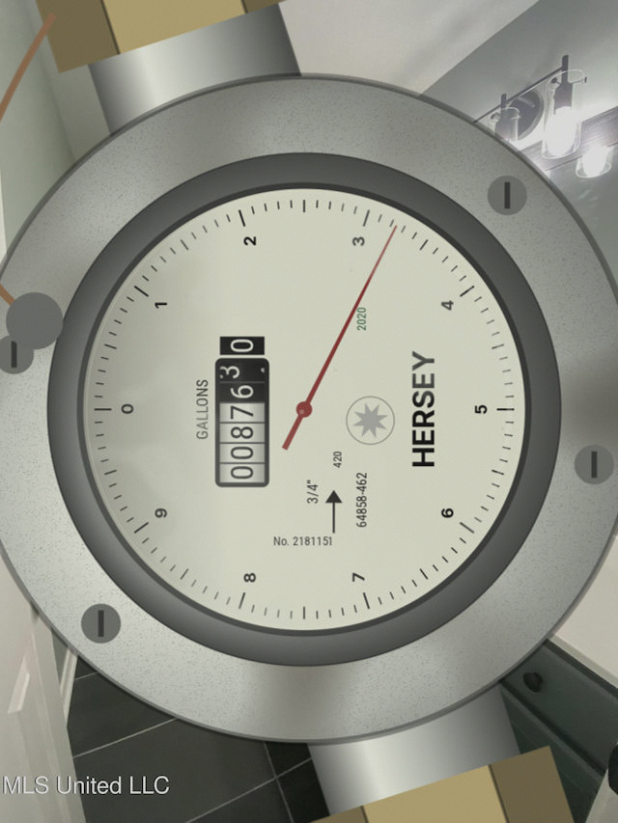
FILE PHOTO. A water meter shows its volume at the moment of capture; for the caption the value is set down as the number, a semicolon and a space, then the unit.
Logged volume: 87633.2; gal
